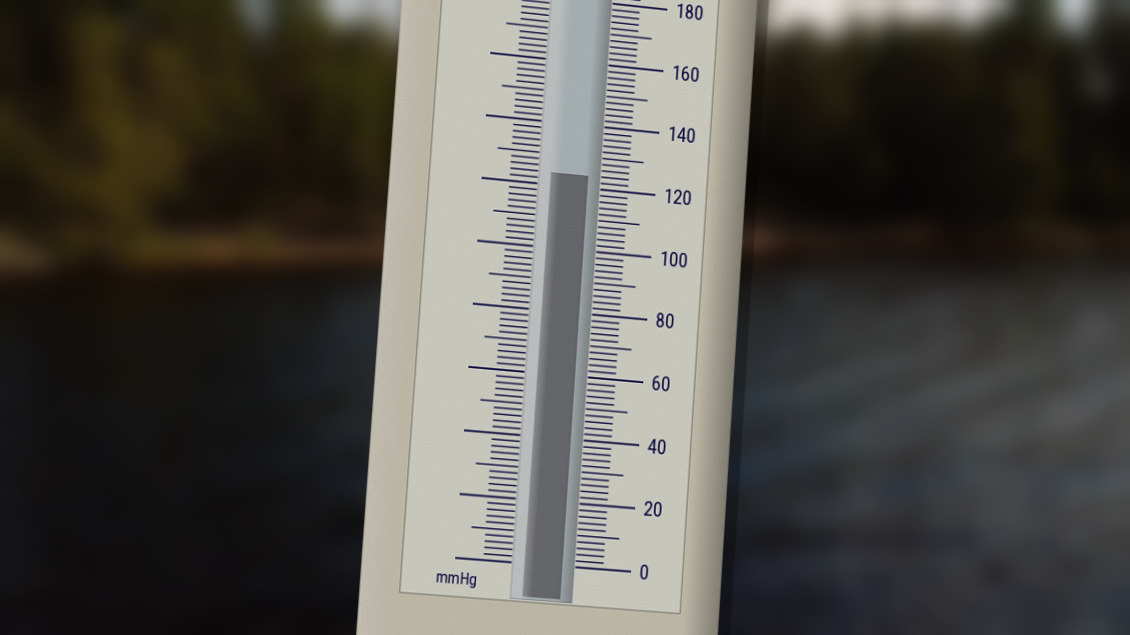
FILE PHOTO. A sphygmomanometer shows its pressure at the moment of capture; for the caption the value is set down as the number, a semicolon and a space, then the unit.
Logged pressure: 124; mmHg
